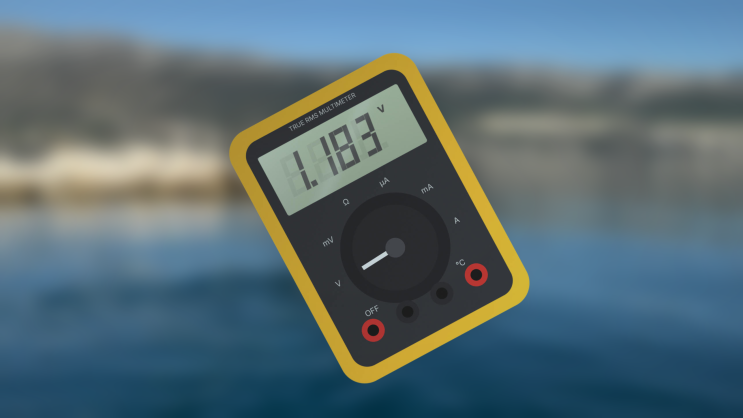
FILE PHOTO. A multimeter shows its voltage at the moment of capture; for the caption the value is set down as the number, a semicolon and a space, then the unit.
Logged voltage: 1.183; V
